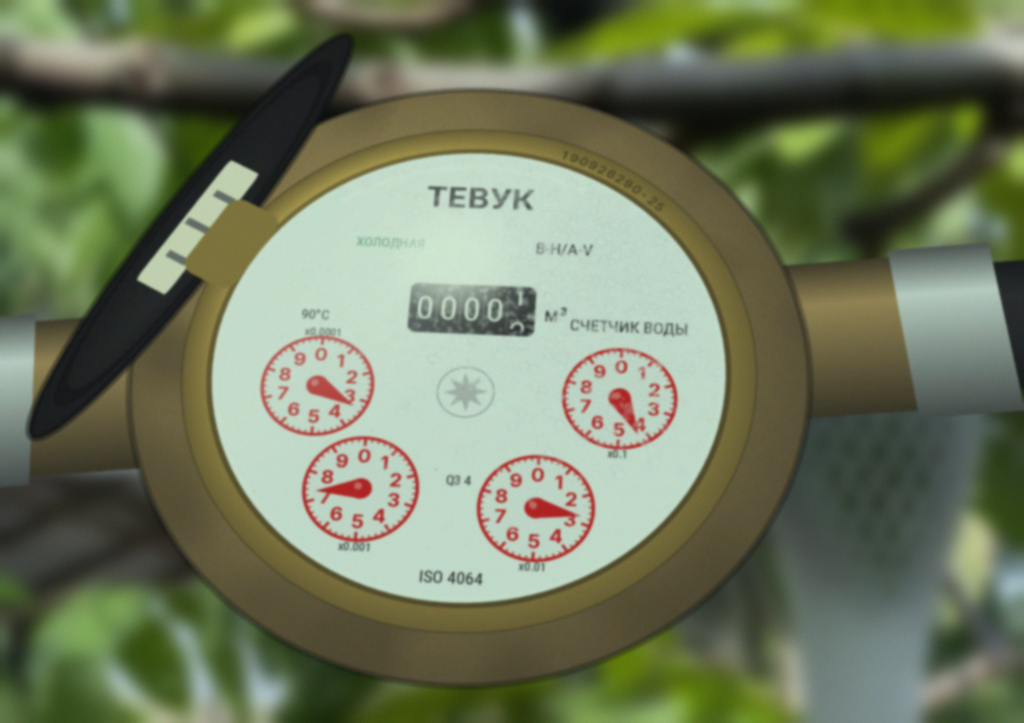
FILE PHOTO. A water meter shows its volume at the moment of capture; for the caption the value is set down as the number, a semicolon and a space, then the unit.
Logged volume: 1.4273; m³
